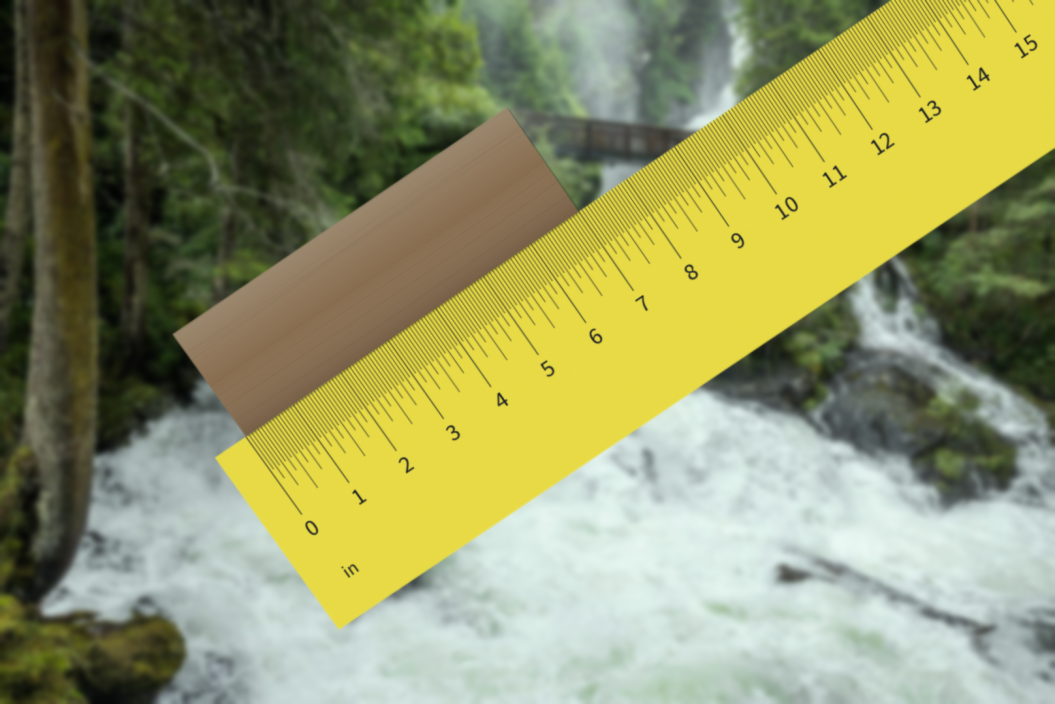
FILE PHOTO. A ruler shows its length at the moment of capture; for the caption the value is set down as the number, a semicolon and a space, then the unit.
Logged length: 7; in
